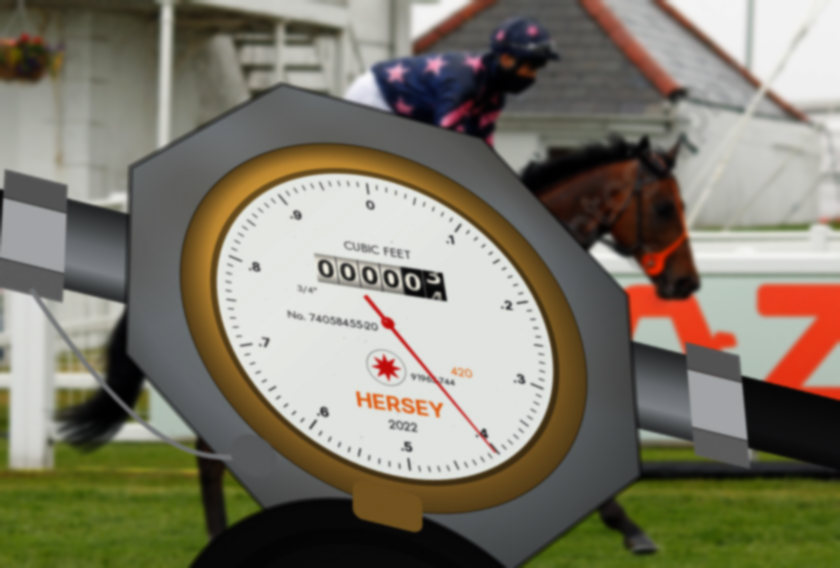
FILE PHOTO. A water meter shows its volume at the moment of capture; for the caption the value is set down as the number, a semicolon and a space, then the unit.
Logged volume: 3.40; ft³
